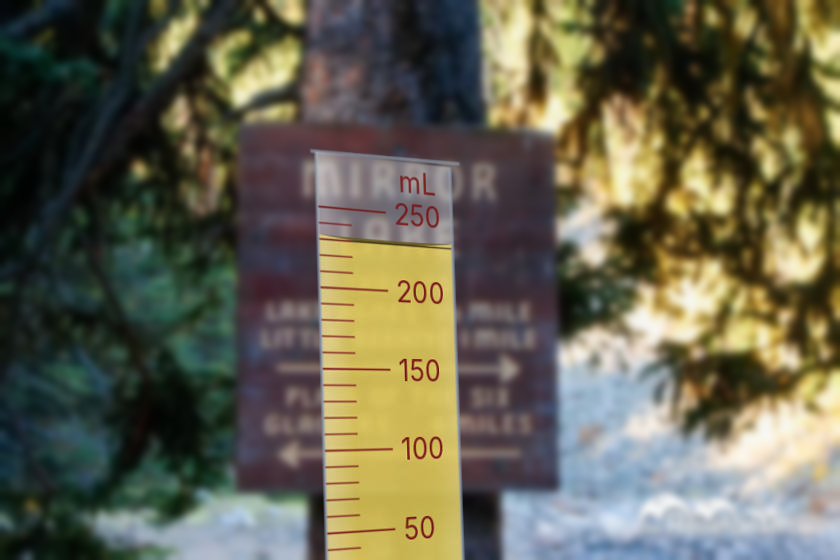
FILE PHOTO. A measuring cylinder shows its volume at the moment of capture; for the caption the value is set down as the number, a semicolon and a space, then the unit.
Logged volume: 230; mL
